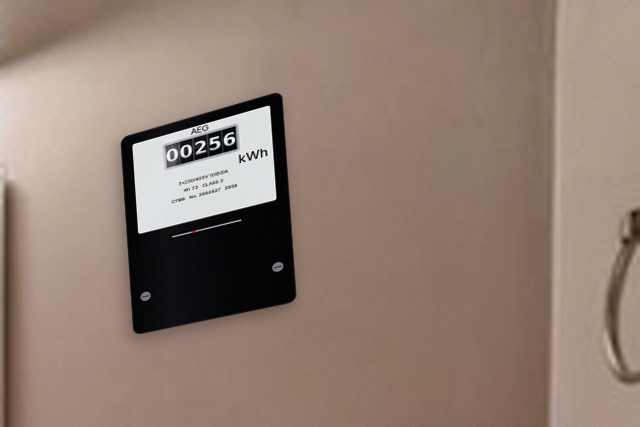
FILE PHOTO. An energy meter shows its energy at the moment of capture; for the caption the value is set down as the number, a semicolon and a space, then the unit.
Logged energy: 256; kWh
